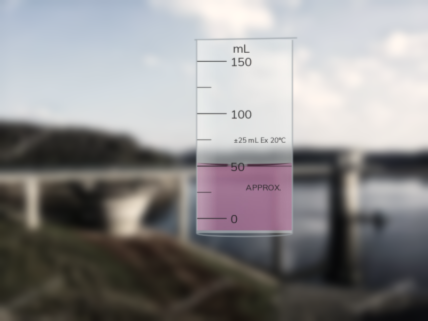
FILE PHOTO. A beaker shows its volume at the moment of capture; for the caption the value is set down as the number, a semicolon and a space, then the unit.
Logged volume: 50; mL
